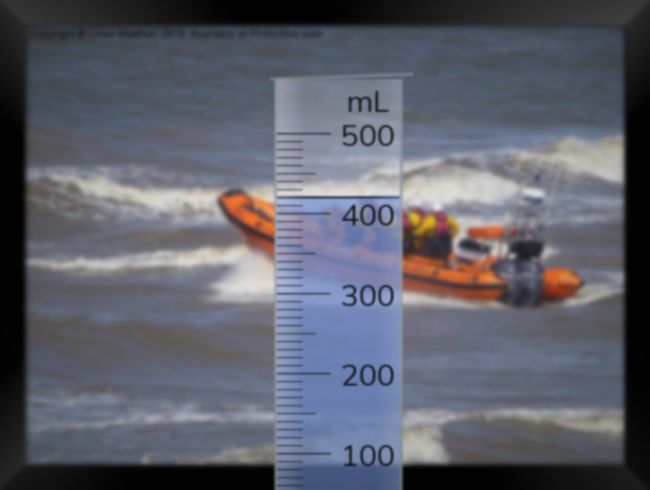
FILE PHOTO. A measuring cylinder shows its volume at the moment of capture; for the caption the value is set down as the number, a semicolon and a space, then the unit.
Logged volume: 420; mL
